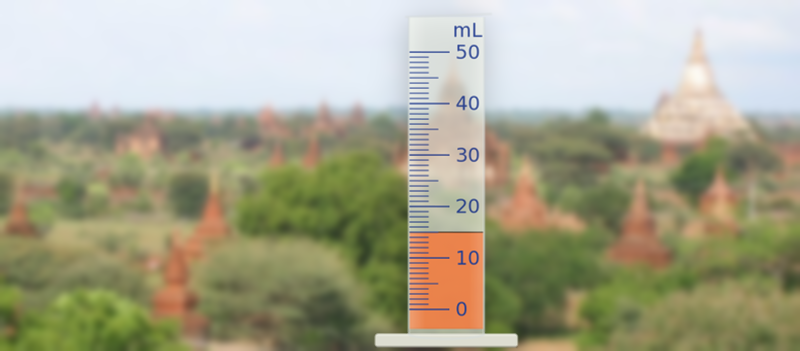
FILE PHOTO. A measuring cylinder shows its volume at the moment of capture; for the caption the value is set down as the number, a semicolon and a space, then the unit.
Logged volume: 15; mL
